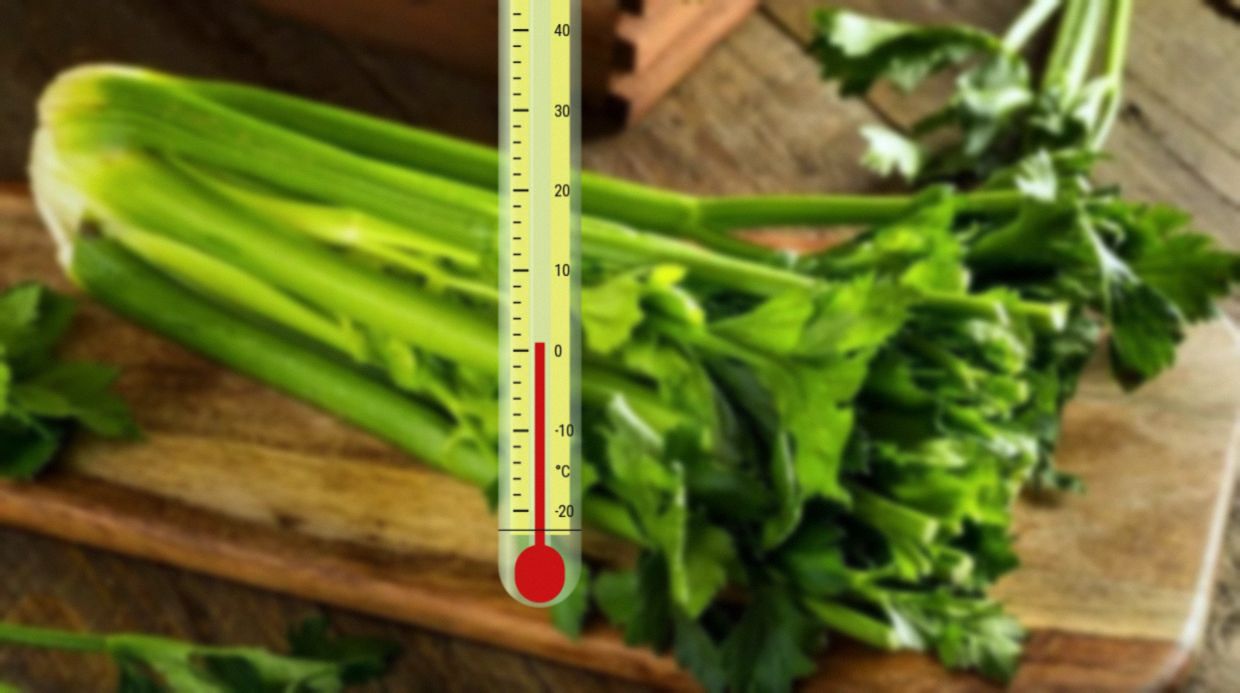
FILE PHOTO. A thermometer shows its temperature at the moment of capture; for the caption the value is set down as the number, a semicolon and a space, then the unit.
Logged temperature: 1; °C
